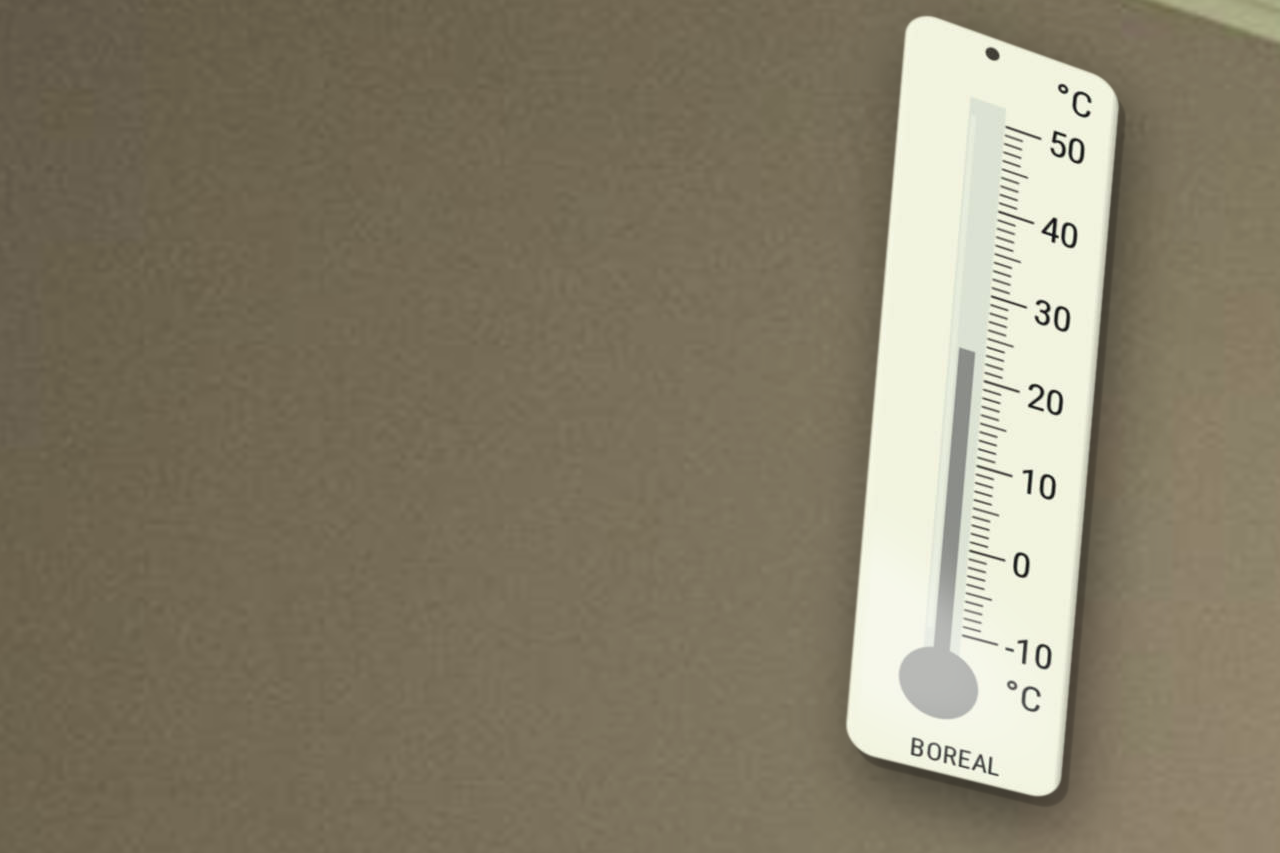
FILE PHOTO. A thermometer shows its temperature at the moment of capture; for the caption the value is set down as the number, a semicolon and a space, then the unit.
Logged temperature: 23; °C
